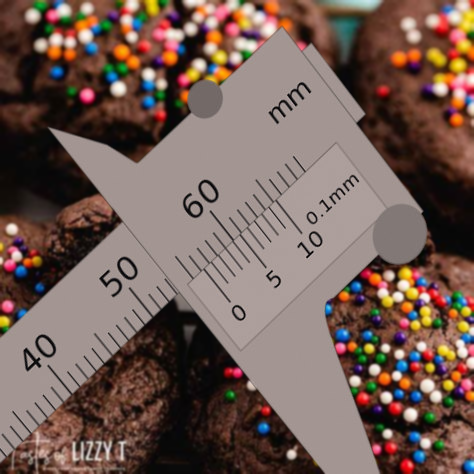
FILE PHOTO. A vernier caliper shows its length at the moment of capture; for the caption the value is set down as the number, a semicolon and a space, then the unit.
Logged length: 56.3; mm
